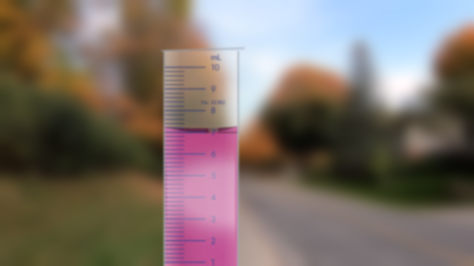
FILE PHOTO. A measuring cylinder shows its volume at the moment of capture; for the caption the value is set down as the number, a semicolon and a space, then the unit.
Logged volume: 7; mL
